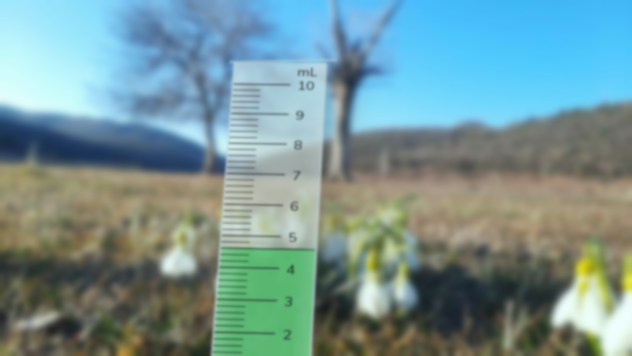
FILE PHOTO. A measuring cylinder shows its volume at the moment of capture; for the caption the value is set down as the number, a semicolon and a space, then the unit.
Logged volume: 4.6; mL
